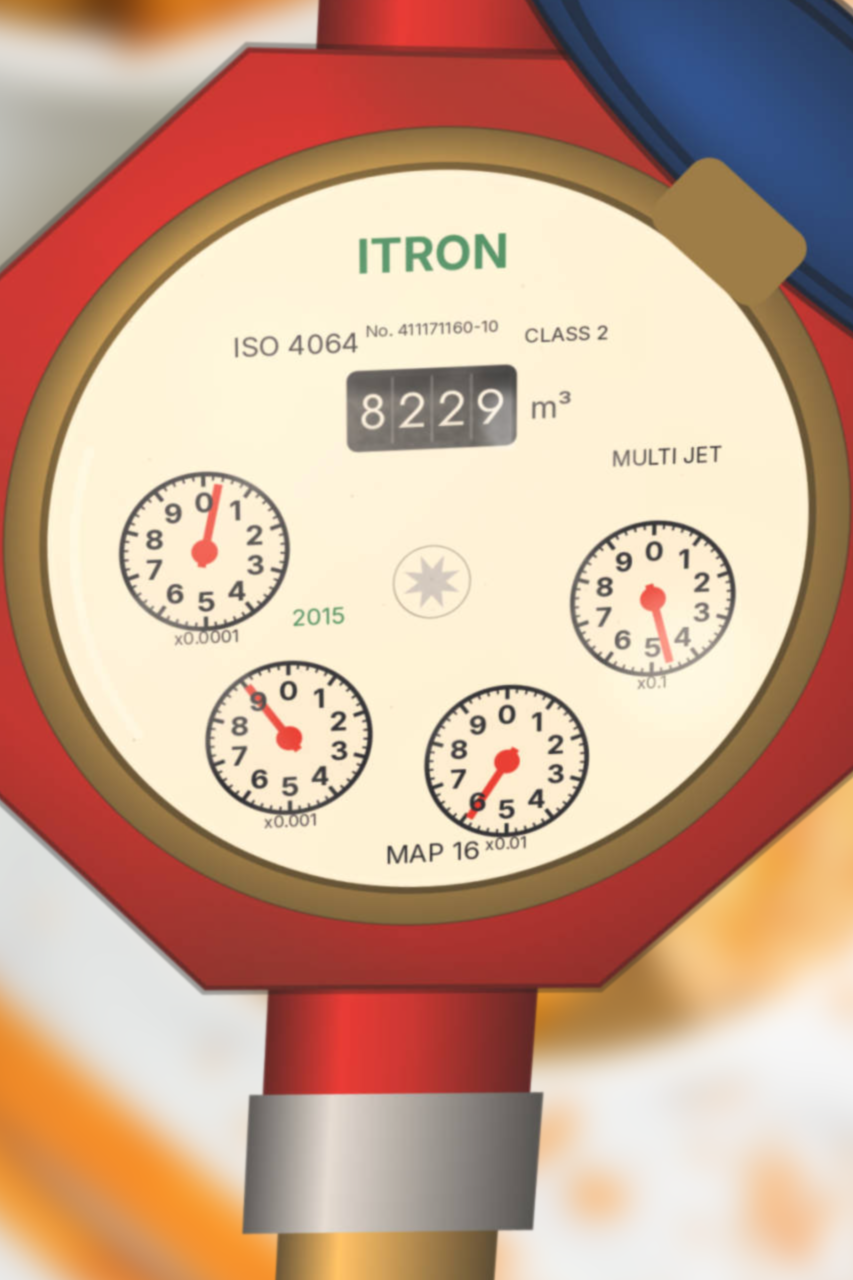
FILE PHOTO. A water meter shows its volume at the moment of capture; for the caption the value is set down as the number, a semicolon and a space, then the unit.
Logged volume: 8229.4590; m³
